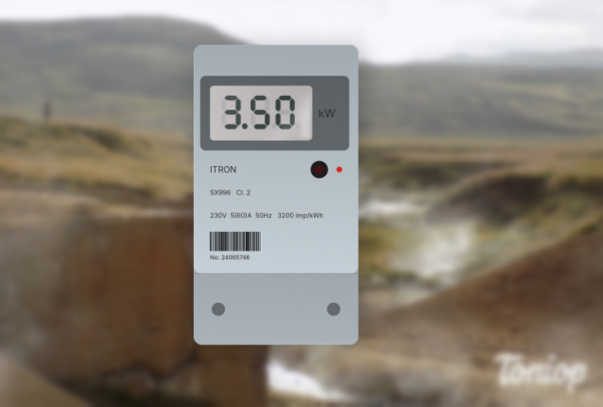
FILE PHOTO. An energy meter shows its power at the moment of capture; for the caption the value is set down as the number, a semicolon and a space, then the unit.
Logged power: 3.50; kW
